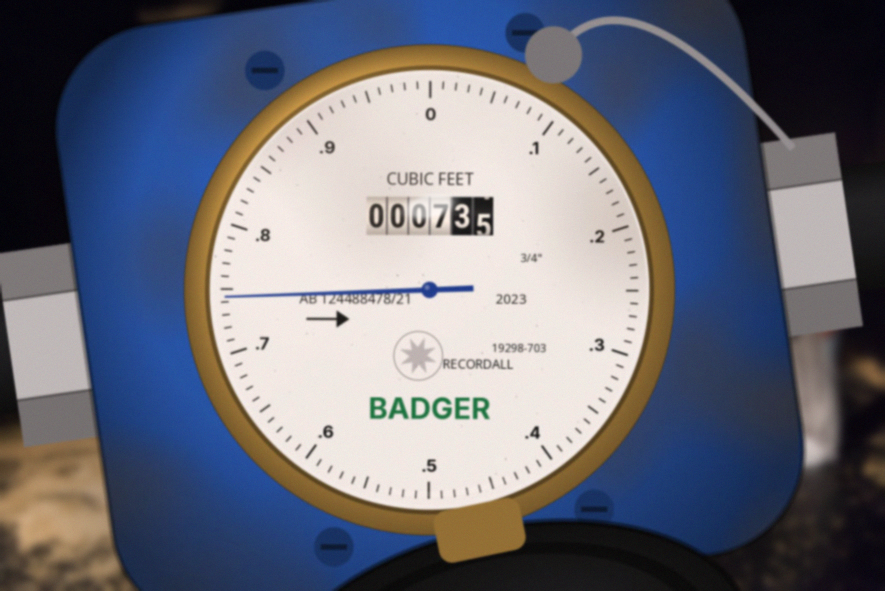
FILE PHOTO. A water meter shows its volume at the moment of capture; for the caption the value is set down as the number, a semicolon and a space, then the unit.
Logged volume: 734.74; ft³
